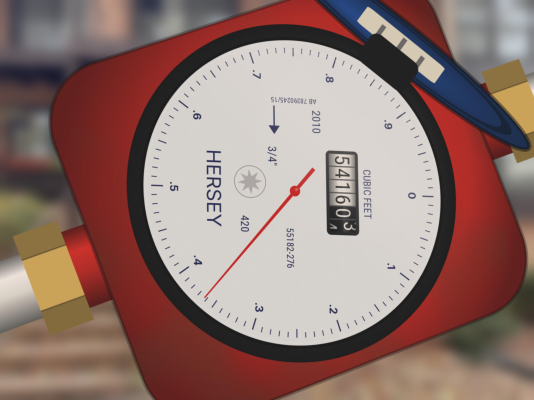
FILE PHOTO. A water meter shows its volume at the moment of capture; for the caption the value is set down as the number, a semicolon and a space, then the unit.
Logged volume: 541603.36; ft³
